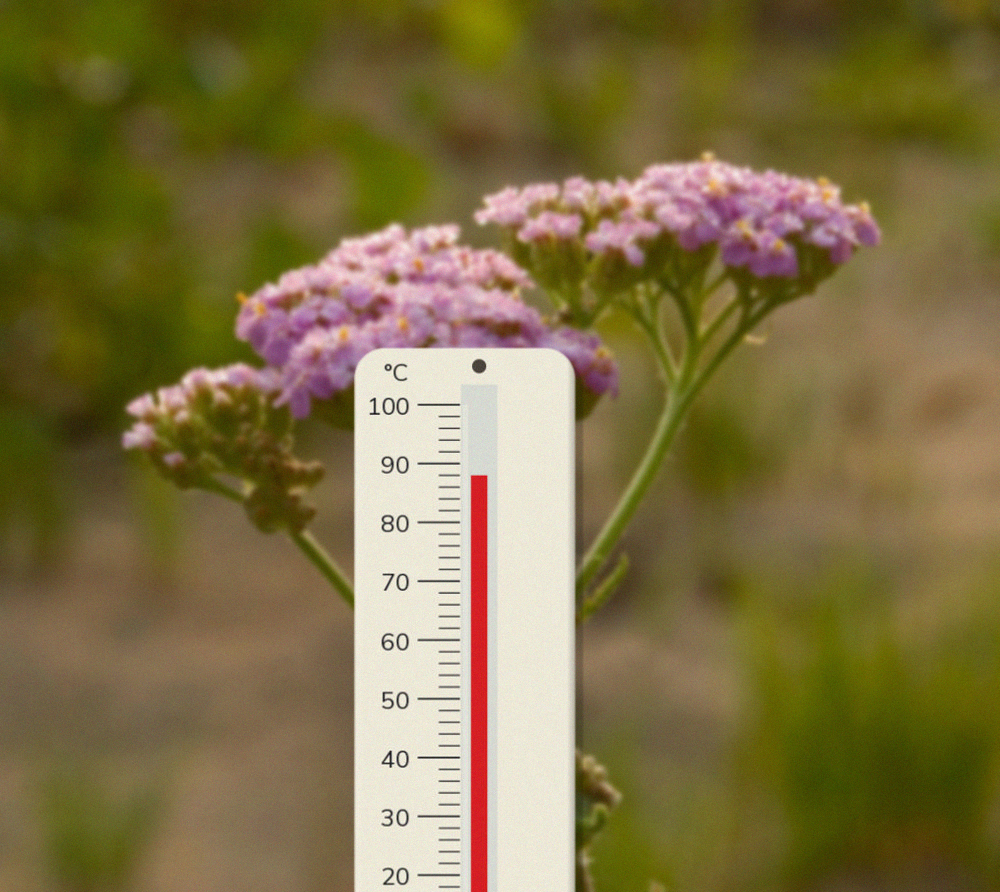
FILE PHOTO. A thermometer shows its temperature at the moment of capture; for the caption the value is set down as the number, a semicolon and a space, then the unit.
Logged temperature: 88; °C
